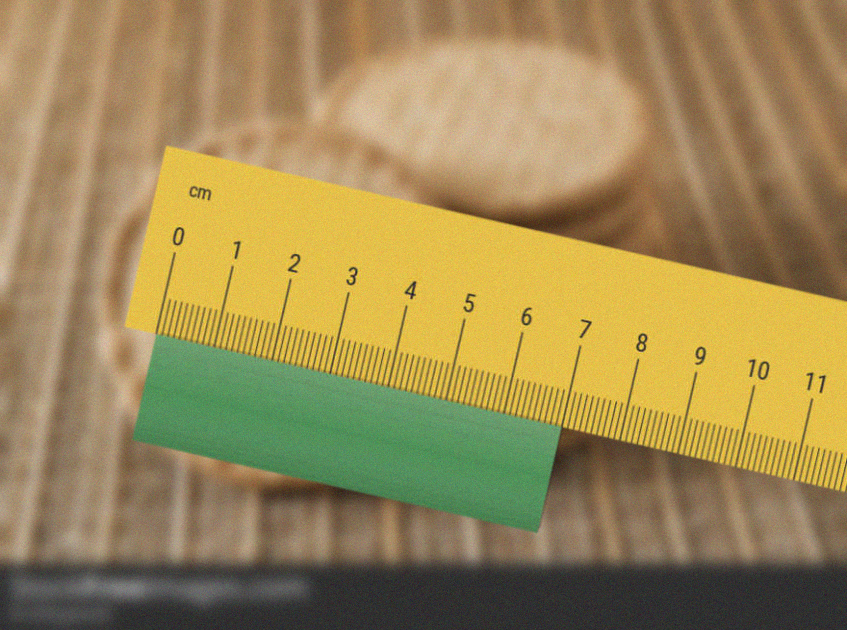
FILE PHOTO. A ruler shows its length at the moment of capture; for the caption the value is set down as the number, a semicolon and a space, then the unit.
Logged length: 7; cm
